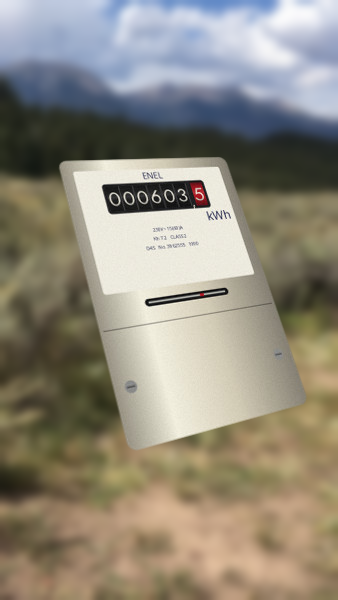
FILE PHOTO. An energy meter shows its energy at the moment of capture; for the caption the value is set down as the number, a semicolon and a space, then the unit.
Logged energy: 603.5; kWh
